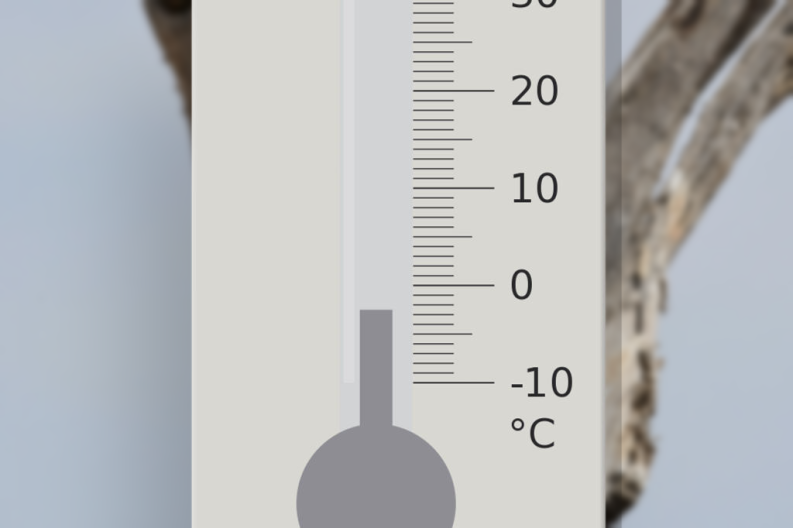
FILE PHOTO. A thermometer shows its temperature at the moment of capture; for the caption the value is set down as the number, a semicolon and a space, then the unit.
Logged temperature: -2.5; °C
